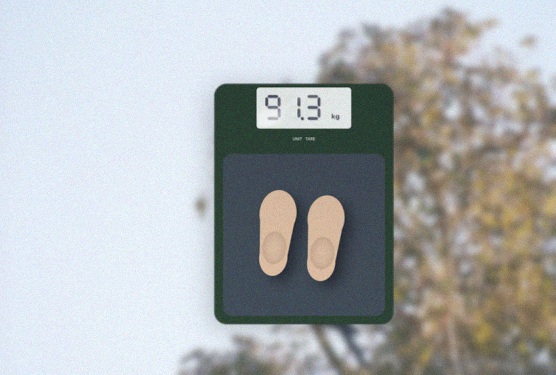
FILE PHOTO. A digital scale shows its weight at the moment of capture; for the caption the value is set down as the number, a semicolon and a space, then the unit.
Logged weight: 91.3; kg
